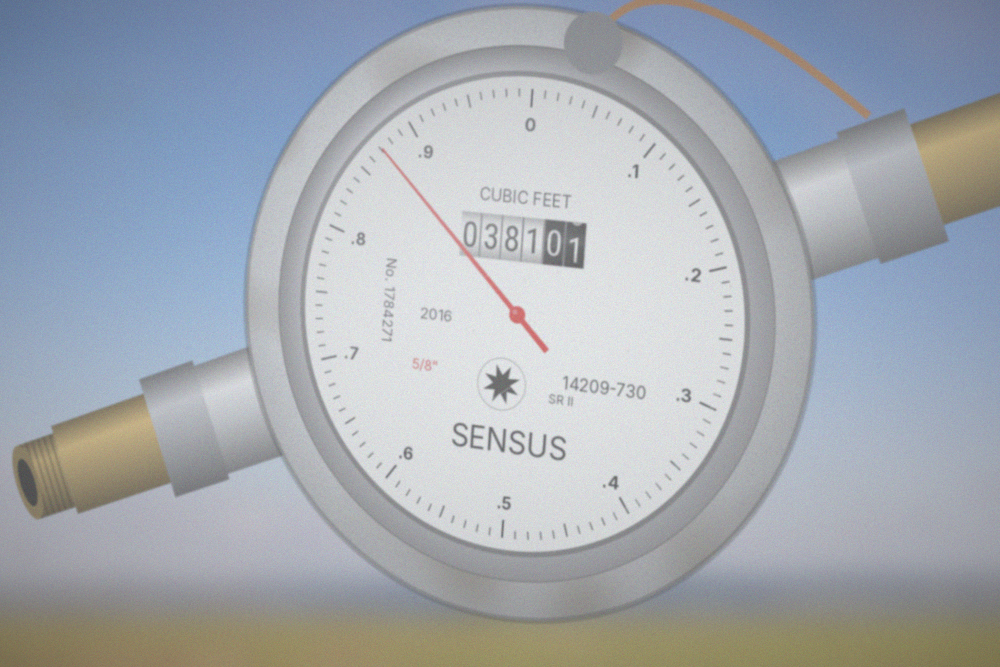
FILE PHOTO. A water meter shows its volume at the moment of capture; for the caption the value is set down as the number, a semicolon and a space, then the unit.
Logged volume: 38100.87; ft³
